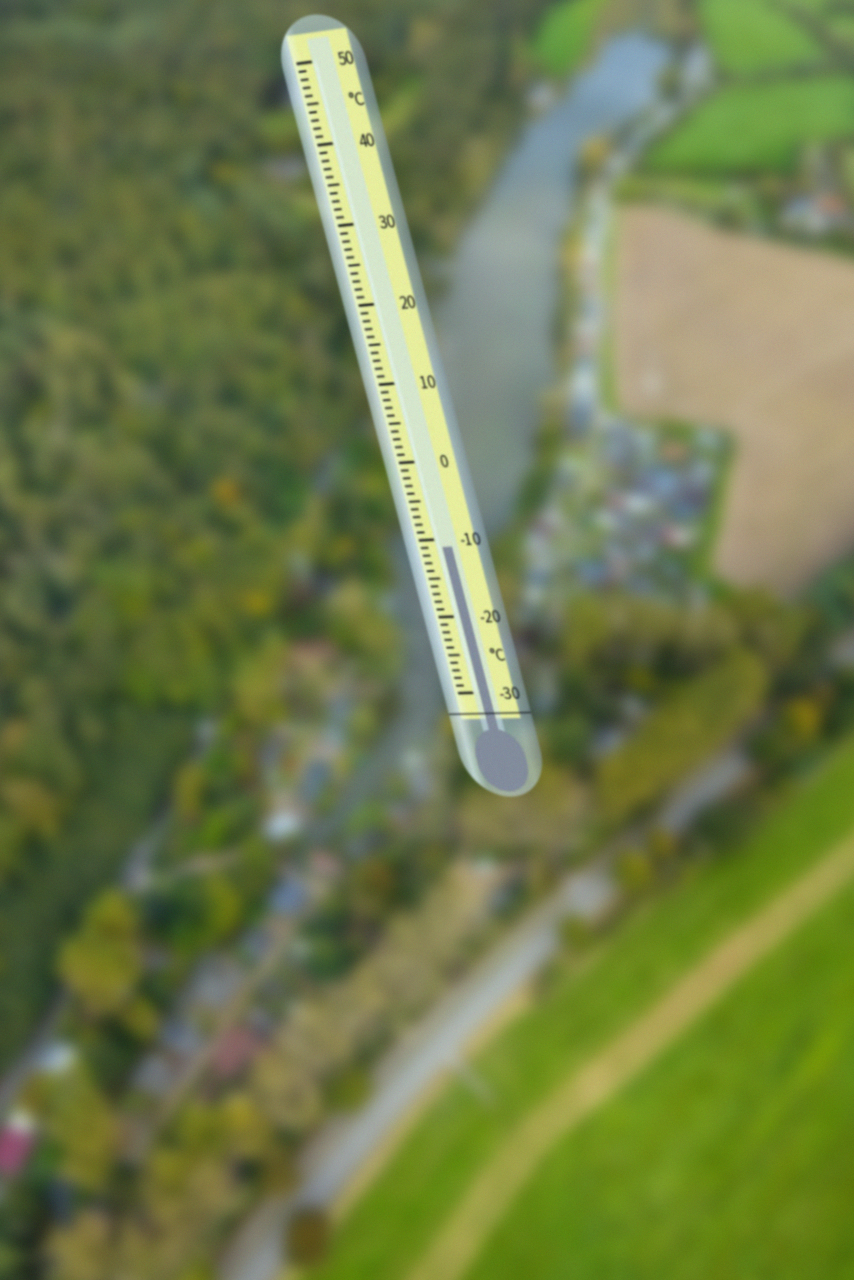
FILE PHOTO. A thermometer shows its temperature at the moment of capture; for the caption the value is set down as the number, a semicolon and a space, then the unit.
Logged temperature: -11; °C
